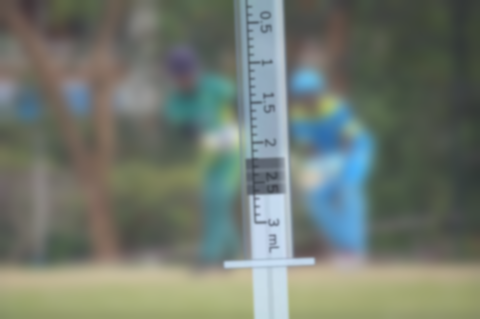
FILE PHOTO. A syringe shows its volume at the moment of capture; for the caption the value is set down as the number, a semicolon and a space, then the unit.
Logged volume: 2.2; mL
